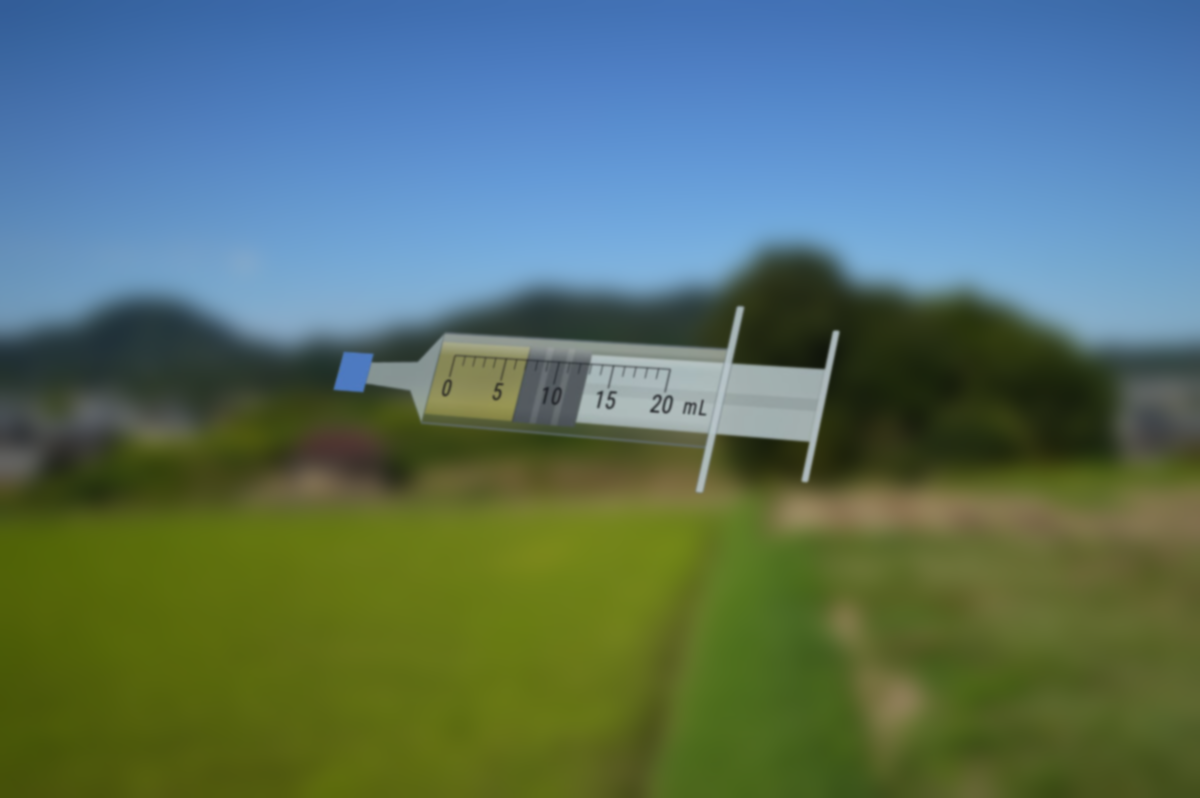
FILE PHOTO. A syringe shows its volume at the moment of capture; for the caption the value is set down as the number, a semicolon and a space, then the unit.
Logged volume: 7; mL
